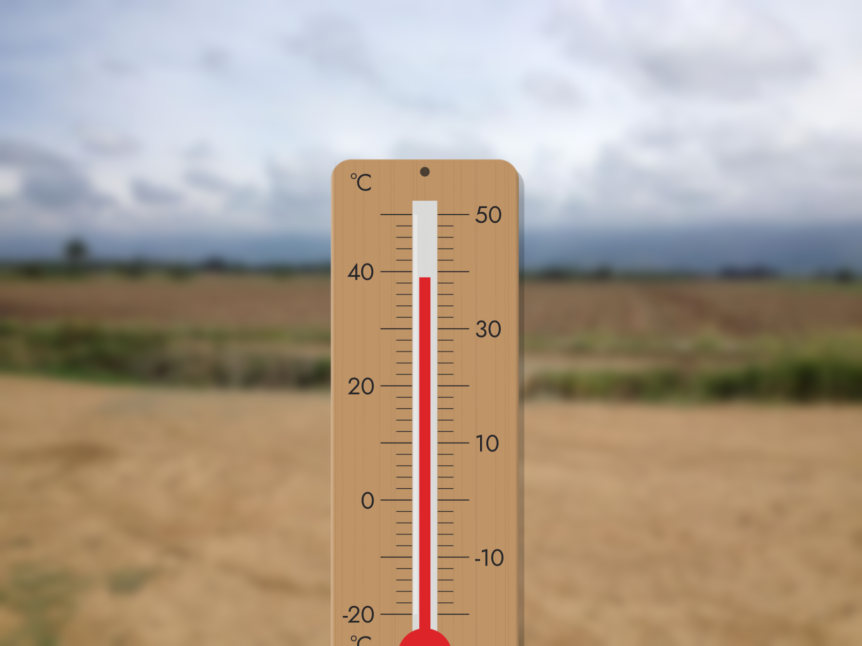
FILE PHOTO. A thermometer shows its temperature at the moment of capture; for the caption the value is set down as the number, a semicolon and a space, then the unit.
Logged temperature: 39; °C
